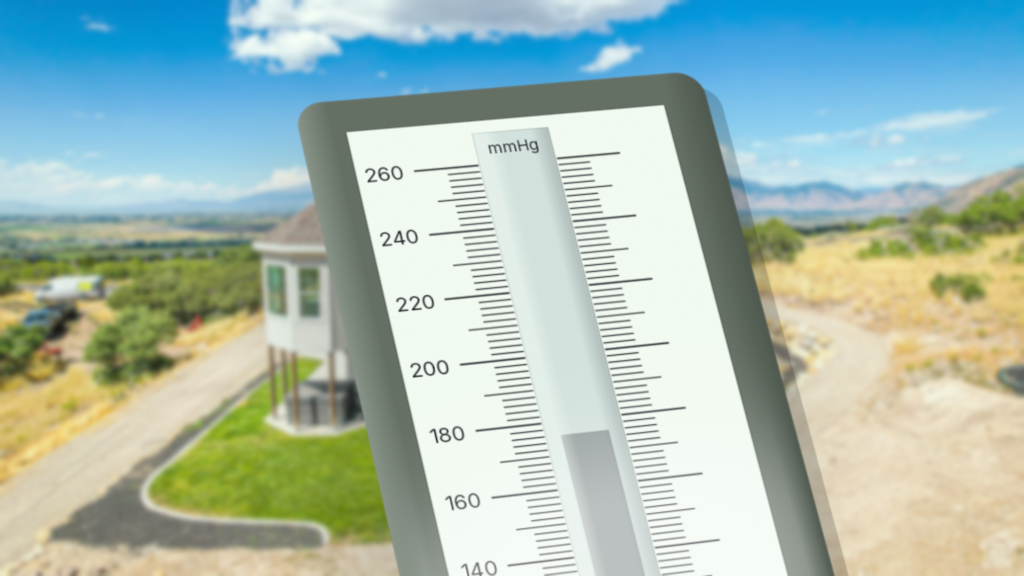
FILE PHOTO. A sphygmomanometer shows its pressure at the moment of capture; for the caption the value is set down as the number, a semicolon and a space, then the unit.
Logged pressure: 176; mmHg
